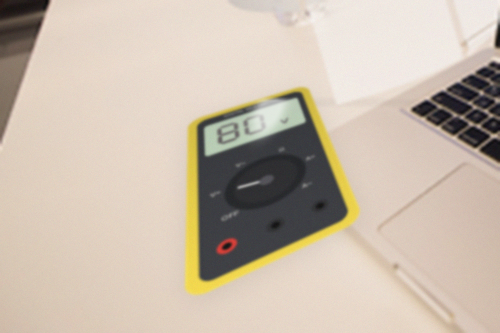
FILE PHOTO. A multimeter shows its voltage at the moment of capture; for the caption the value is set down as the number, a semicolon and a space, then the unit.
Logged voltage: 80; V
